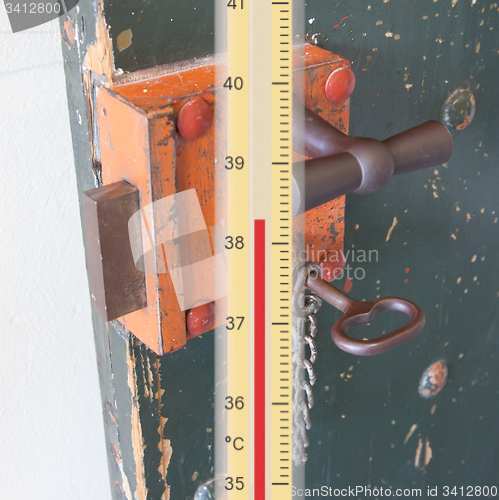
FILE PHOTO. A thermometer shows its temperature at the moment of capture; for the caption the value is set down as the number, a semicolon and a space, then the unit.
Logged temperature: 38.3; °C
